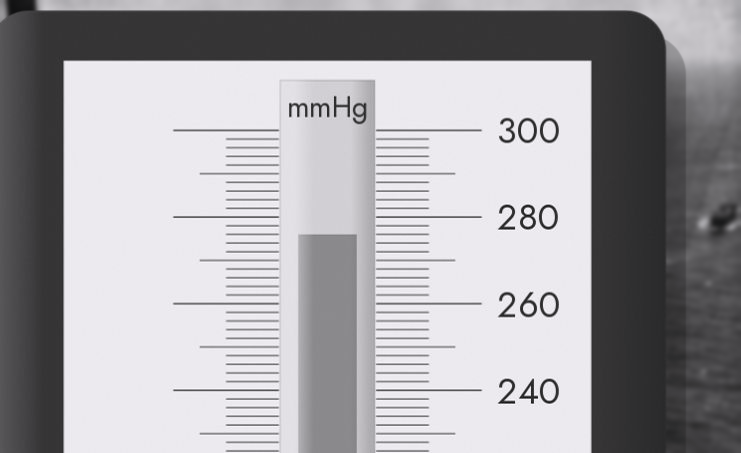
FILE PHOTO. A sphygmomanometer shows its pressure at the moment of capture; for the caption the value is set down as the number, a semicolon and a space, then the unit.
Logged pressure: 276; mmHg
